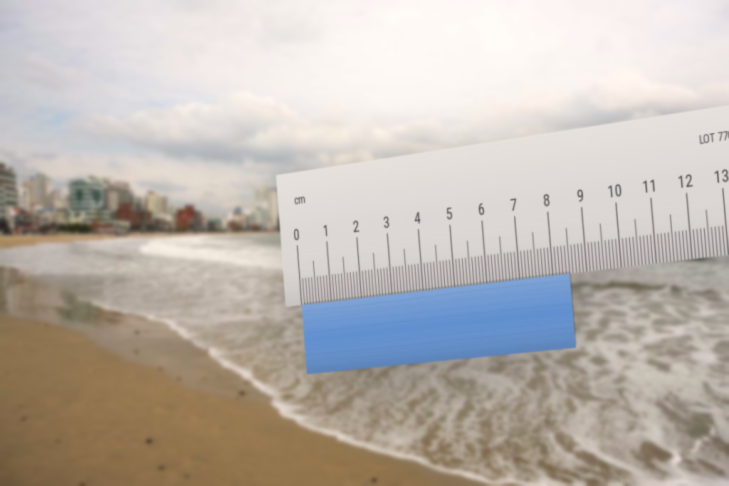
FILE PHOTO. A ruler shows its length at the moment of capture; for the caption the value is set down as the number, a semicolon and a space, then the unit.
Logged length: 8.5; cm
